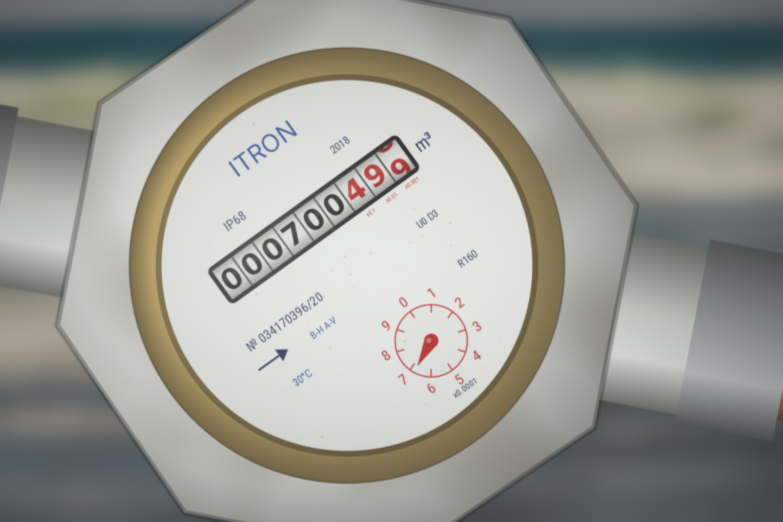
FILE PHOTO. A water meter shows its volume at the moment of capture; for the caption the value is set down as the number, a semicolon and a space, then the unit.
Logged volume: 700.4986; m³
